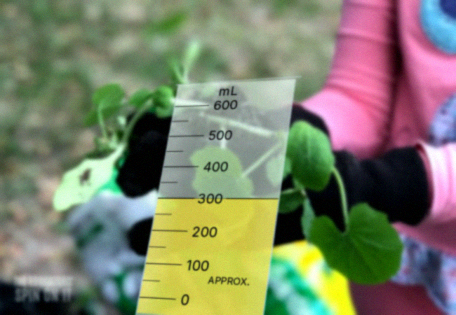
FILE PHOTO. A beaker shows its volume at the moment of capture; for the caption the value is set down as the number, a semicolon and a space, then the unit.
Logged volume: 300; mL
